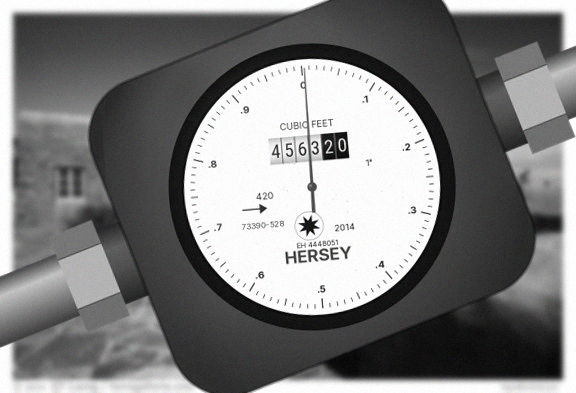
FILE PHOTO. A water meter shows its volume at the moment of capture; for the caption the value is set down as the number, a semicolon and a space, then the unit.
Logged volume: 456320.00; ft³
